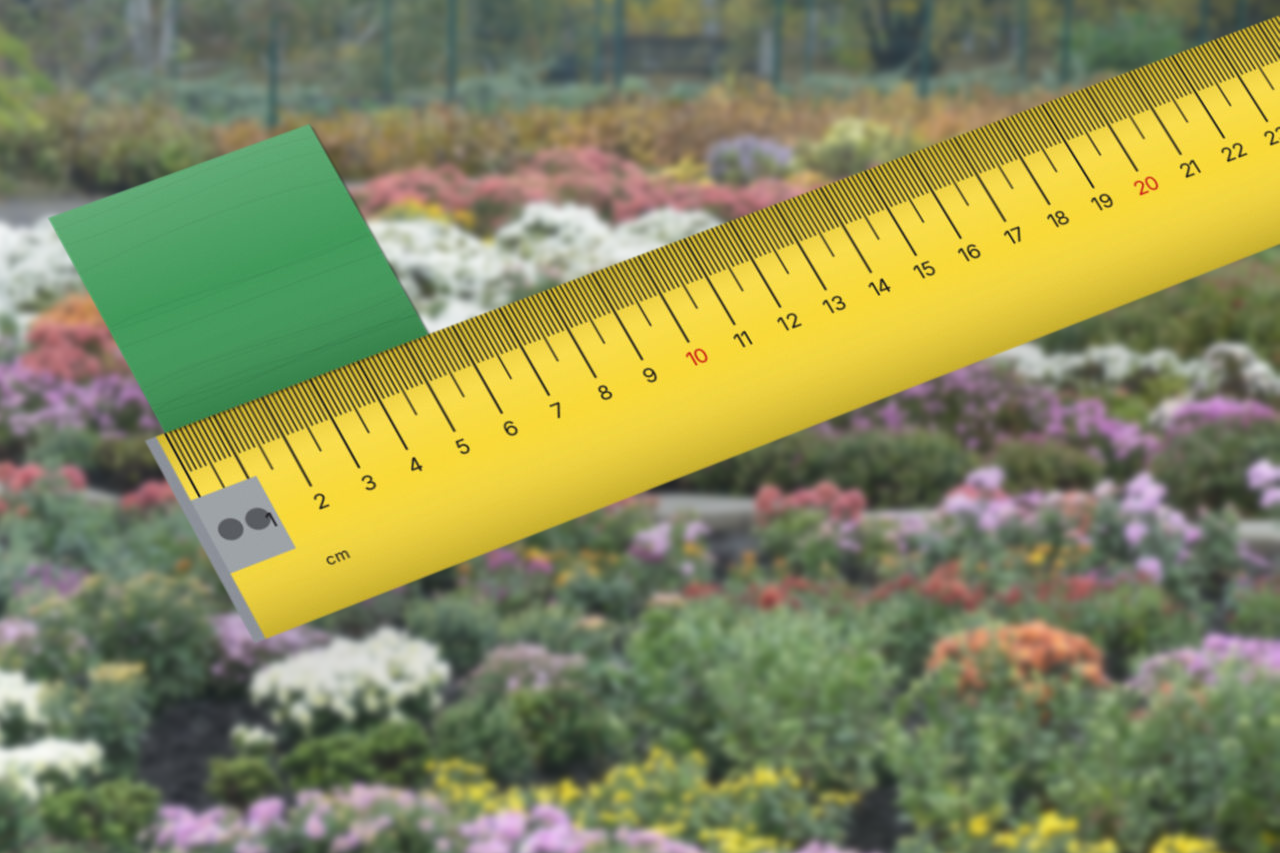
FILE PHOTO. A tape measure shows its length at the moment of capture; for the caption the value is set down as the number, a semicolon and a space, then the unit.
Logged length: 5.5; cm
